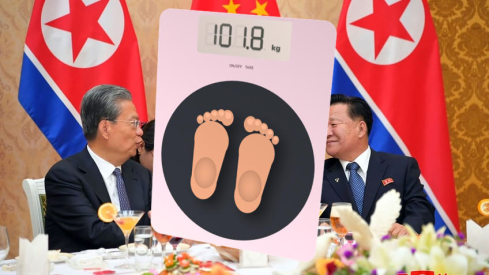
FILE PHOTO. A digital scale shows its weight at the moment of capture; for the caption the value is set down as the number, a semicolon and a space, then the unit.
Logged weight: 101.8; kg
